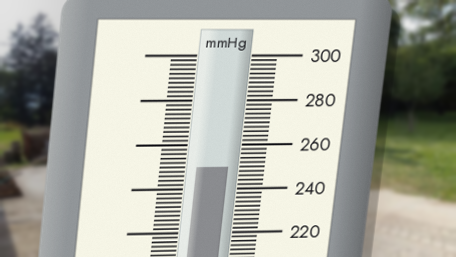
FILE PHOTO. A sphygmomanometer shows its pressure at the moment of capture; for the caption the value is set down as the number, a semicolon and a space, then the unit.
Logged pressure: 250; mmHg
